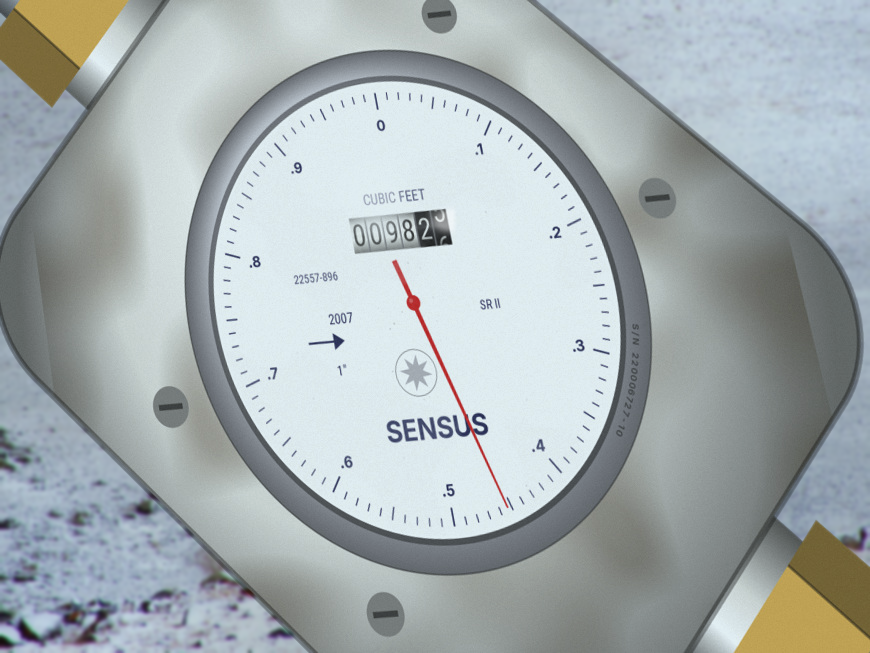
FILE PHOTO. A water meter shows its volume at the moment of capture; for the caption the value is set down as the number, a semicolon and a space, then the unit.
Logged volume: 9825.45; ft³
